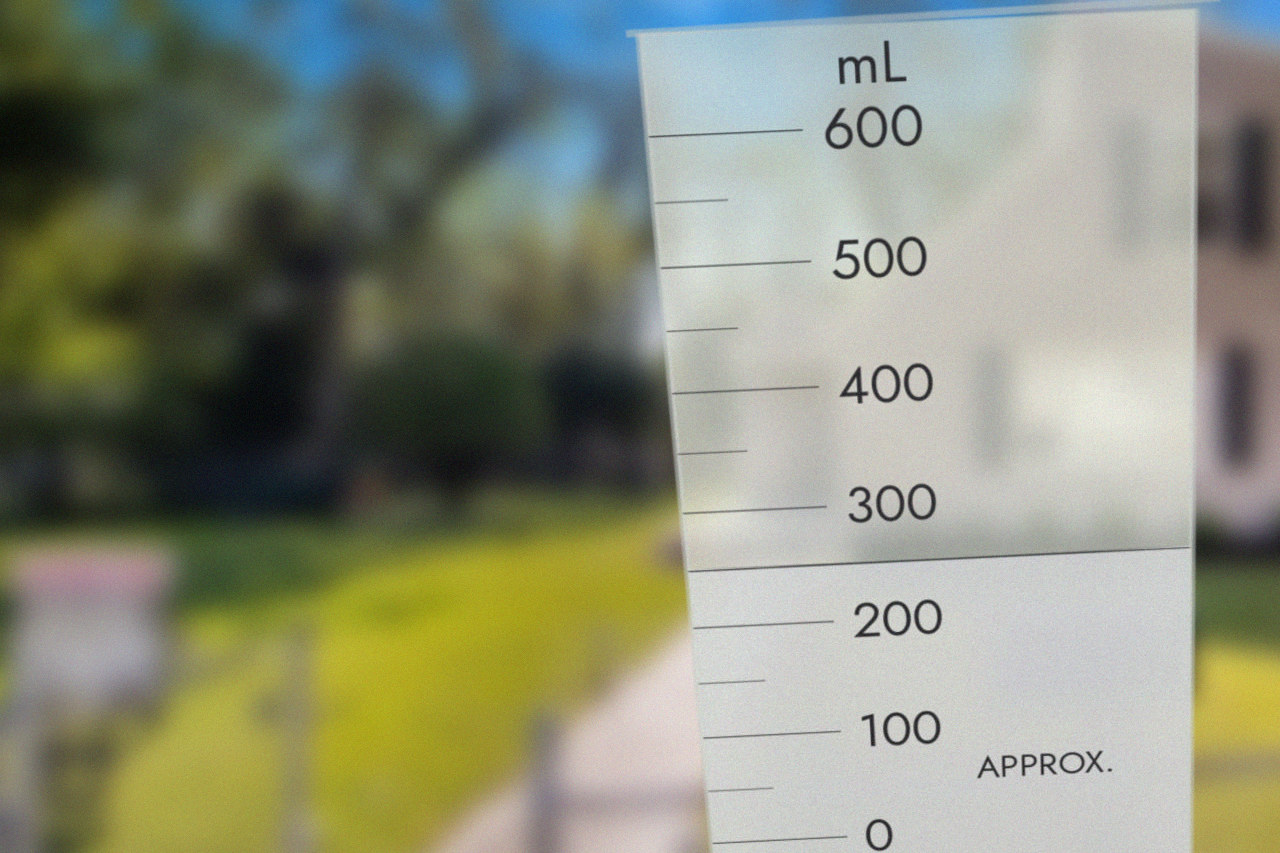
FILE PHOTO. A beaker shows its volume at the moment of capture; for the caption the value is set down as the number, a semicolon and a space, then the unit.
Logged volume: 250; mL
